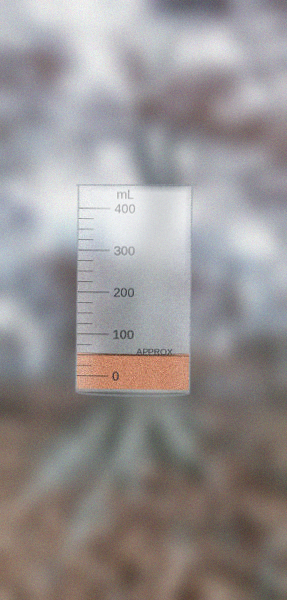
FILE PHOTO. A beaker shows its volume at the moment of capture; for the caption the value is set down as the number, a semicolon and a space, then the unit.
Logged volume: 50; mL
